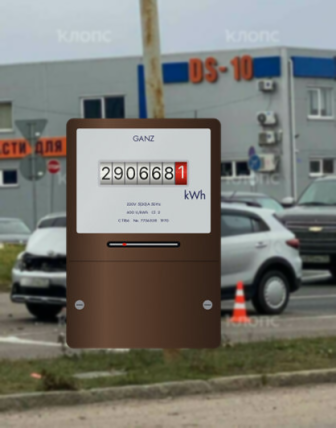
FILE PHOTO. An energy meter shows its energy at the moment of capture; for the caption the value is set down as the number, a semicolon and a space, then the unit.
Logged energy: 290668.1; kWh
